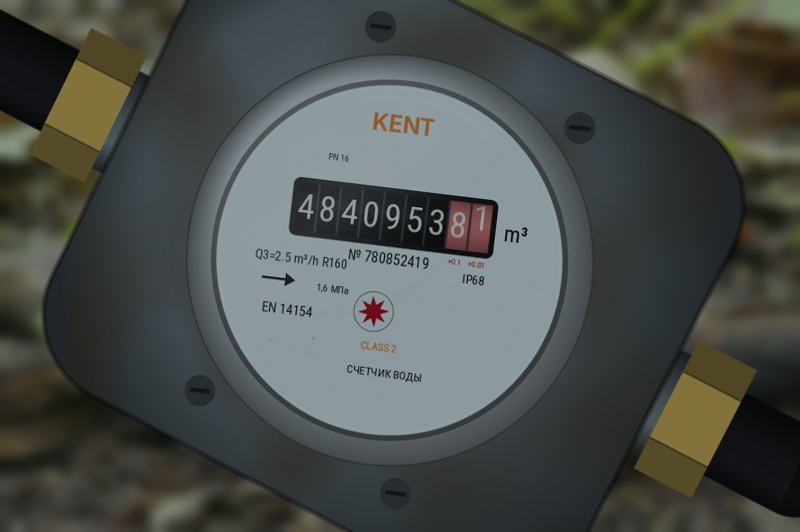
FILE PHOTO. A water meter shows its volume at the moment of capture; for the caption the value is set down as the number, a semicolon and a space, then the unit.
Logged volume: 4840953.81; m³
